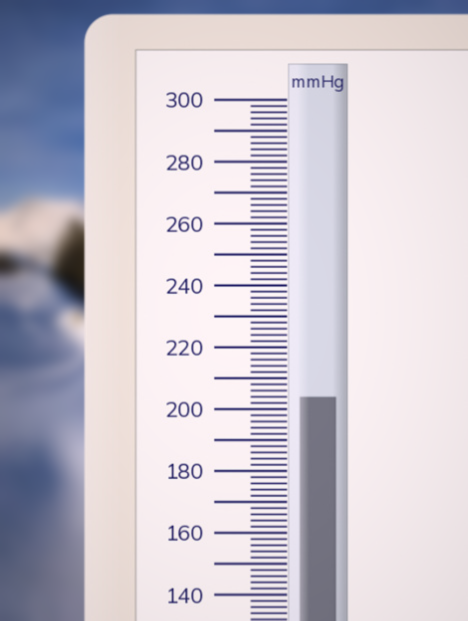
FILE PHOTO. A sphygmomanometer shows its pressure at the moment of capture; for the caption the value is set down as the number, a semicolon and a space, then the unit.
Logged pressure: 204; mmHg
